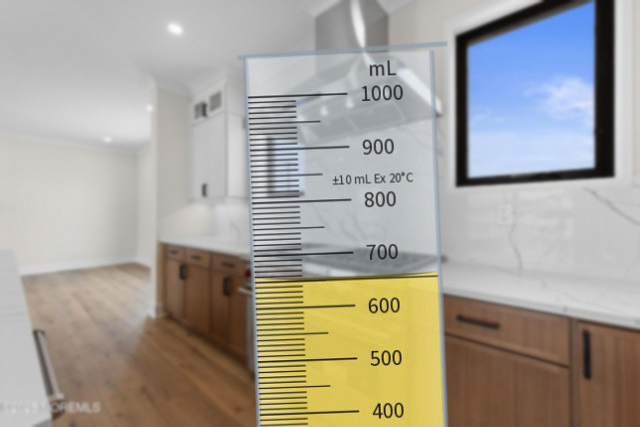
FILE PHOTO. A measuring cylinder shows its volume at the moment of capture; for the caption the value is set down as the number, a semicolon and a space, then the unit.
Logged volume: 650; mL
